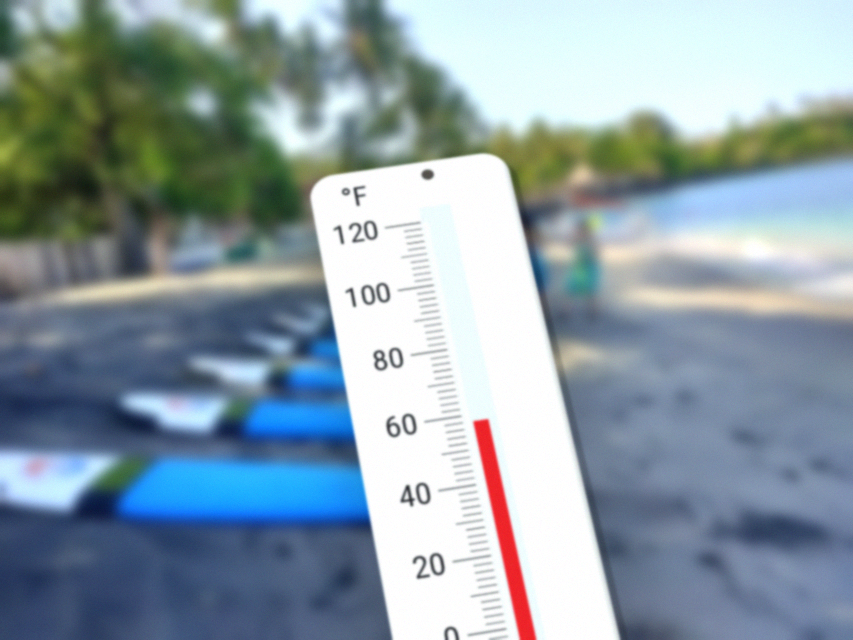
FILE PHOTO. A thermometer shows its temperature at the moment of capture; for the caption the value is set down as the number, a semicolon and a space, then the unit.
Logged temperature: 58; °F
